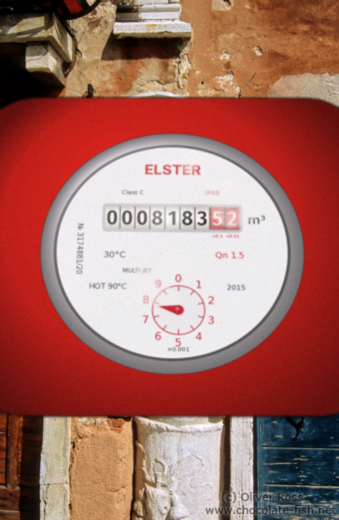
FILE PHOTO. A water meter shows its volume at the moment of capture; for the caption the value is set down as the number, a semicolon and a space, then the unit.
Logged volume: 8183.527; m³
